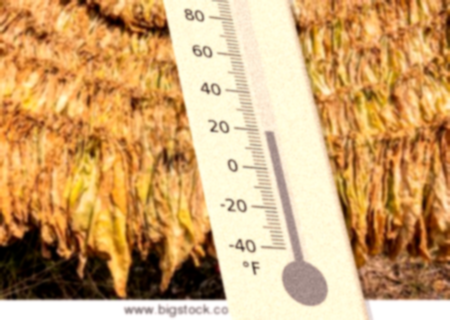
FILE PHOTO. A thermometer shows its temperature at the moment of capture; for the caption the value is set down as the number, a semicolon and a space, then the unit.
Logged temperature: 20; °F
